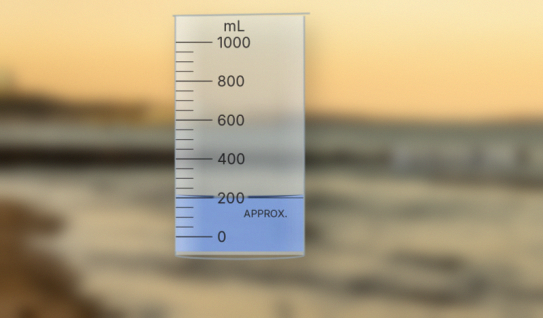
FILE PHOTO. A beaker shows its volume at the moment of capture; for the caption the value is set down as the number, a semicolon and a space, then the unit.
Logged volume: 200; mL
